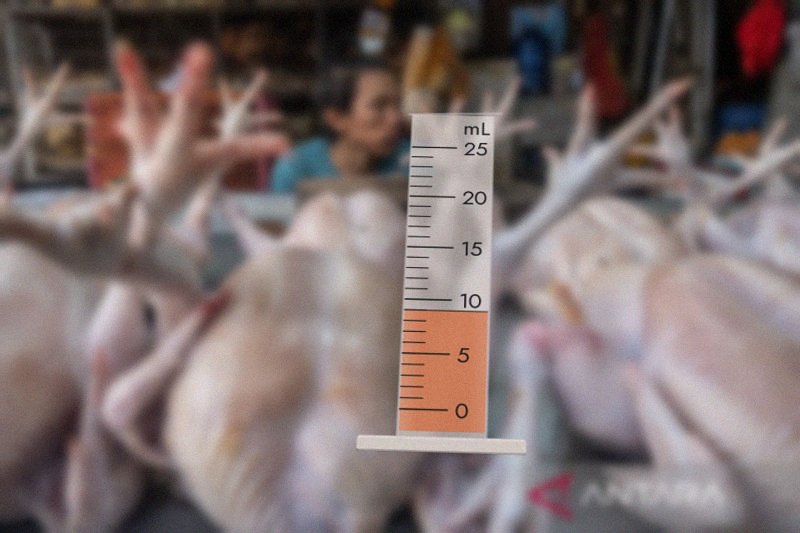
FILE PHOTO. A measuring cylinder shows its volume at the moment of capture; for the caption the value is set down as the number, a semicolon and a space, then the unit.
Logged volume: 9; mL
